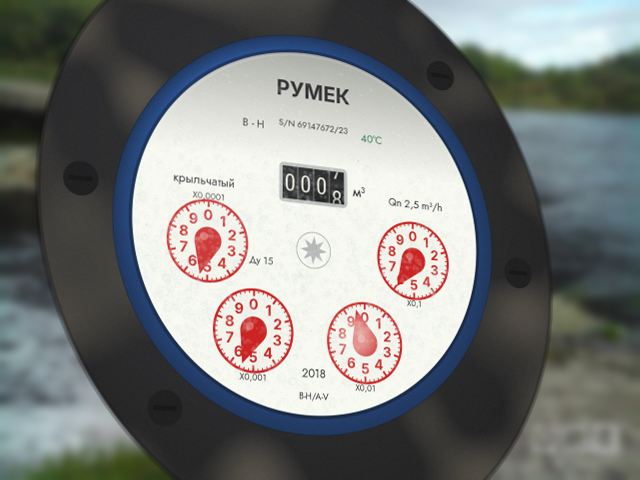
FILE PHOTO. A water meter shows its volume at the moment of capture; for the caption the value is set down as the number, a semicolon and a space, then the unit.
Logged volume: 7.5955; m³
